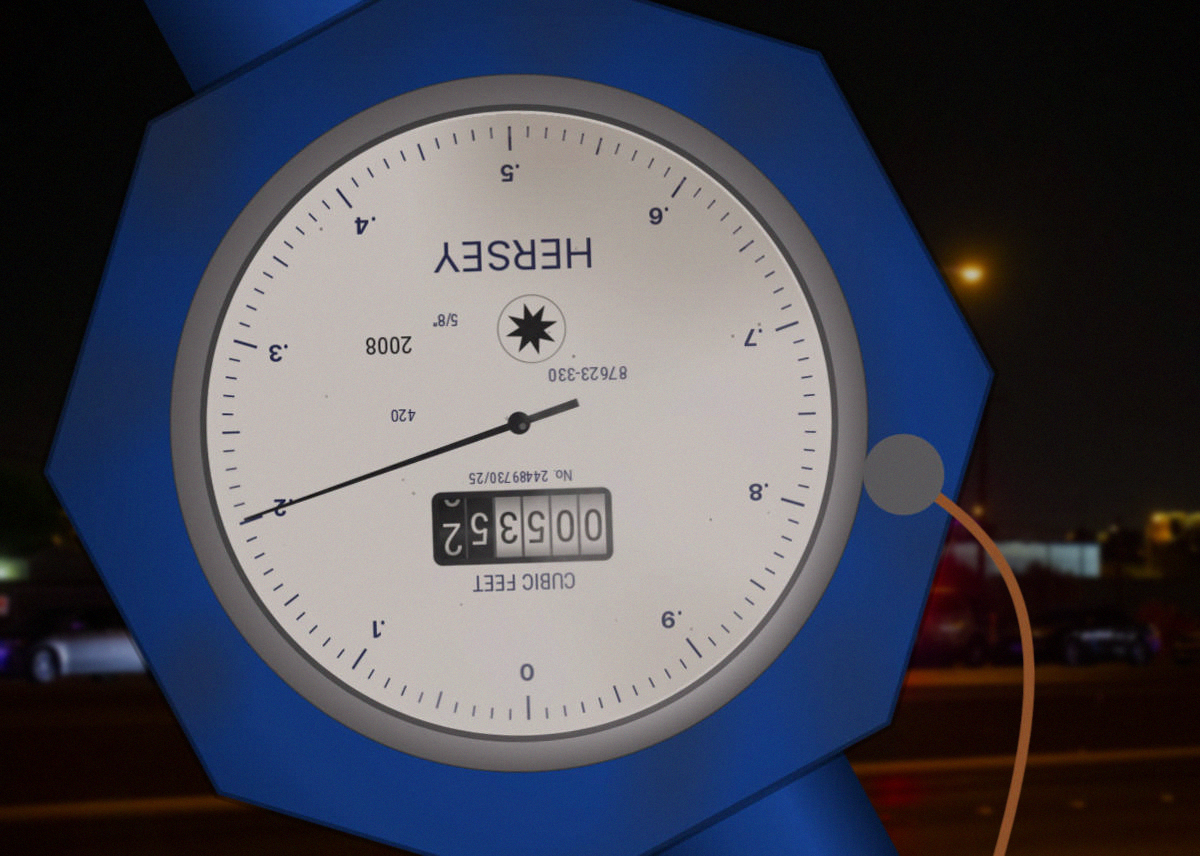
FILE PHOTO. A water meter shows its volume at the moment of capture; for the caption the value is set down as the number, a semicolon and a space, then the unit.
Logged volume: 5352.20; ft³
